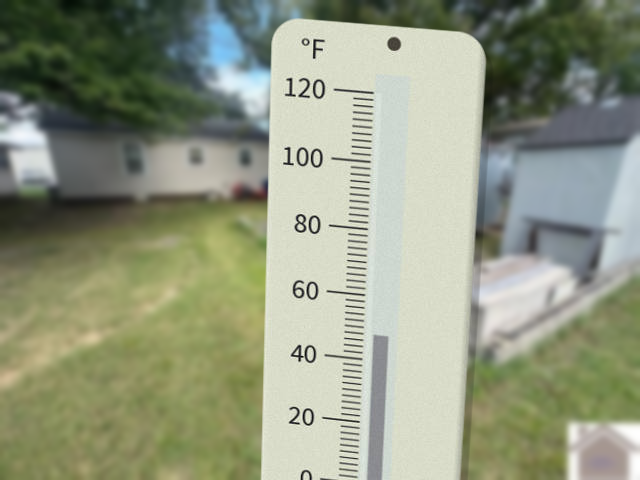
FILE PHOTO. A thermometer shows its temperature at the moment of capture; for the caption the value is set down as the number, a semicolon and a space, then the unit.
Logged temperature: 48; °F
